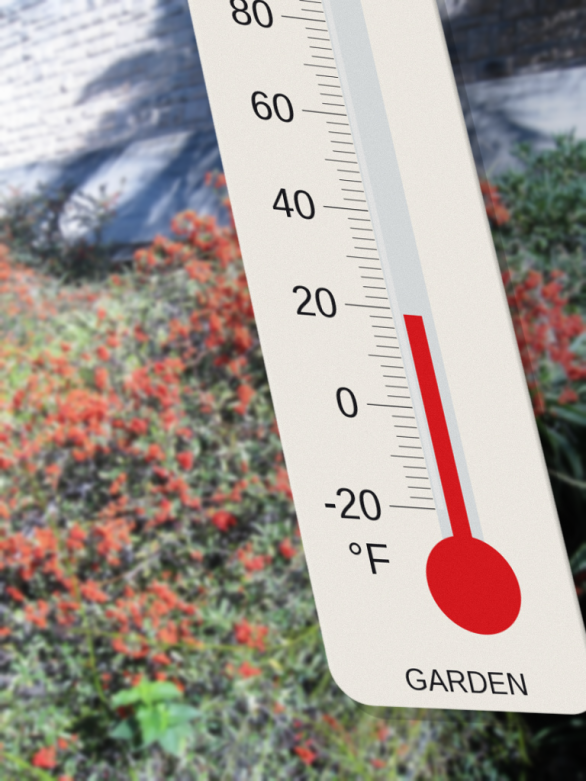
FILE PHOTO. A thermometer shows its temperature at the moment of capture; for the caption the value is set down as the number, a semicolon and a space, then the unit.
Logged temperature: 19; °F
